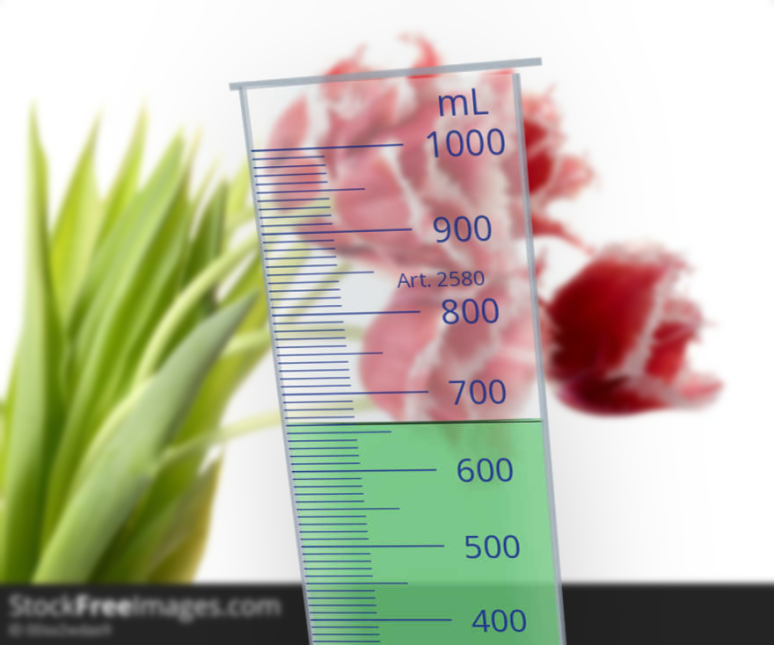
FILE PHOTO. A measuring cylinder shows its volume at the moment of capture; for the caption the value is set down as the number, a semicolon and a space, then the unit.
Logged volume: 660; mL
